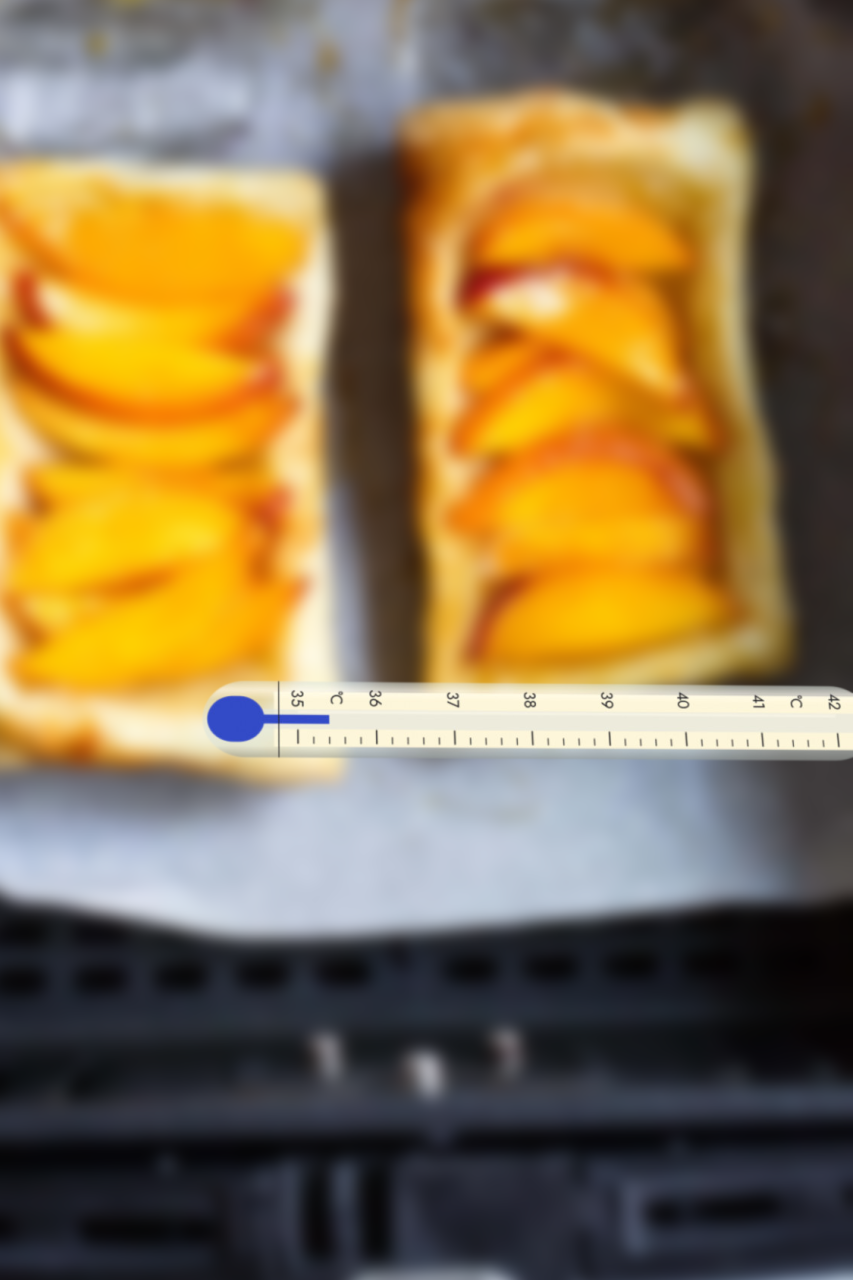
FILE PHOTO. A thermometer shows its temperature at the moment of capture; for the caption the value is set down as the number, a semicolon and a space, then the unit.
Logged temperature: 35.4; °C
